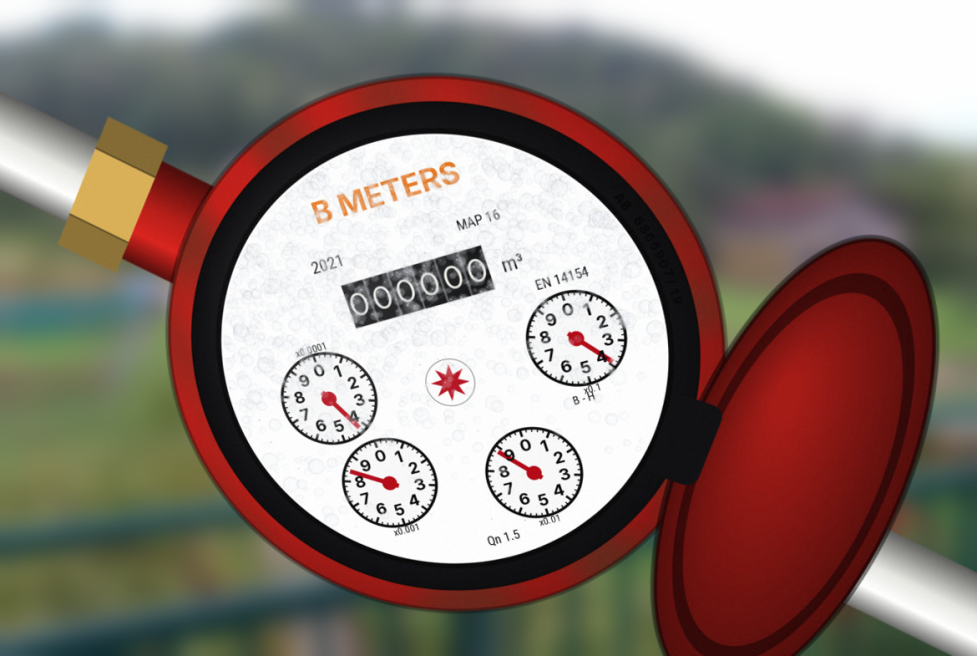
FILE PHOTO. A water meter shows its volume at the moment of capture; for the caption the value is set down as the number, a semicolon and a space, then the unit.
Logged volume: 0.3884; m³
